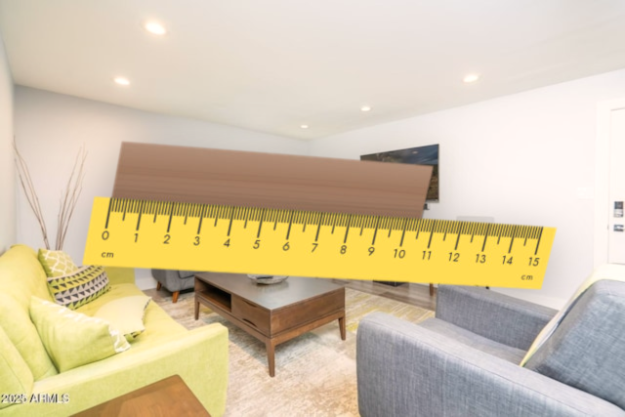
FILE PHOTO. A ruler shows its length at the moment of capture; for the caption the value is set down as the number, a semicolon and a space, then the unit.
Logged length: 10.5; cm
